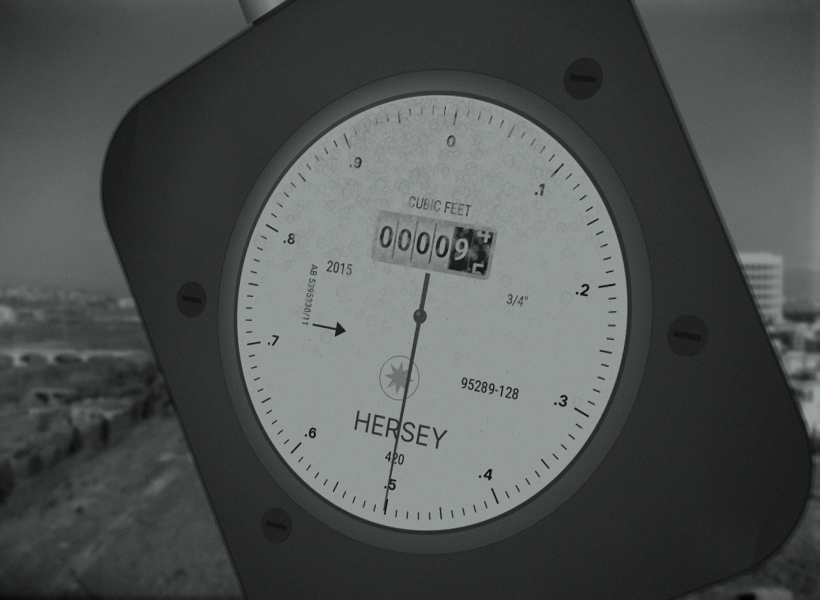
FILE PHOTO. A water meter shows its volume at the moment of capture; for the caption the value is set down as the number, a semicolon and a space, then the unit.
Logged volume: 94.50; ft³
